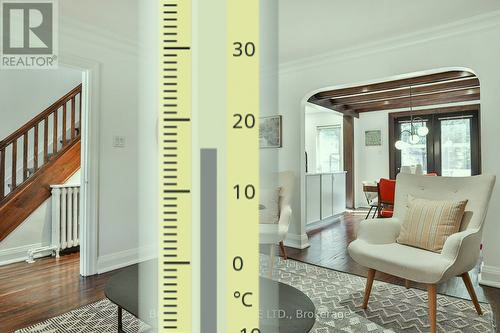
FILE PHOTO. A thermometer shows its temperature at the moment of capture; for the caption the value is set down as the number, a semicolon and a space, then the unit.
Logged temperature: 16; °C
